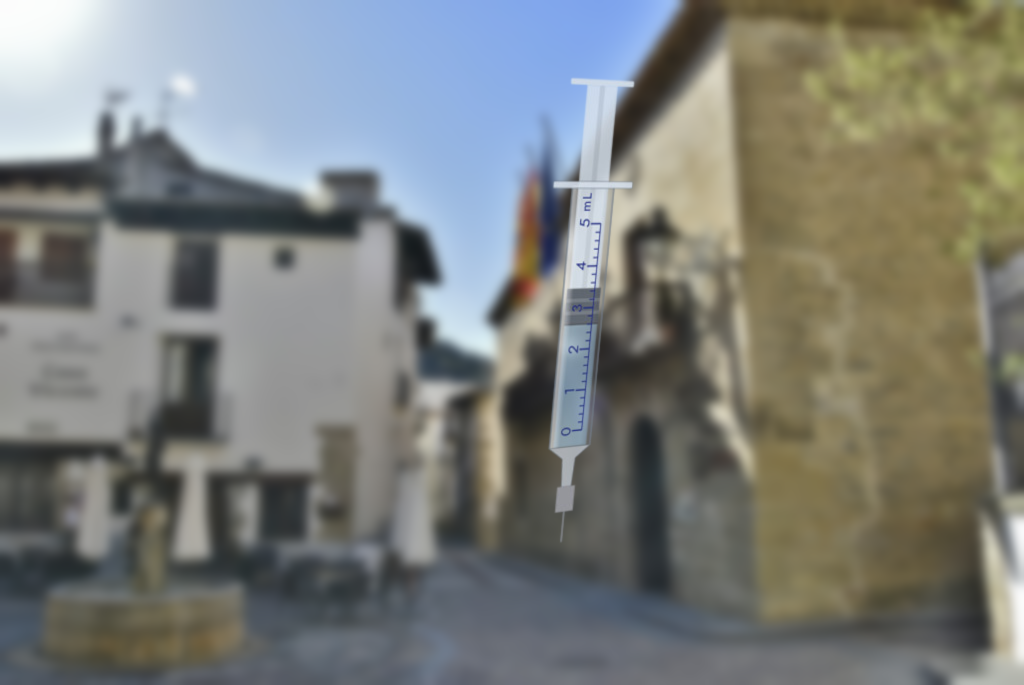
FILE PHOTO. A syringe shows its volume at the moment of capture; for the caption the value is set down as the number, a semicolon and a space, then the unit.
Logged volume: 2.6; mL
